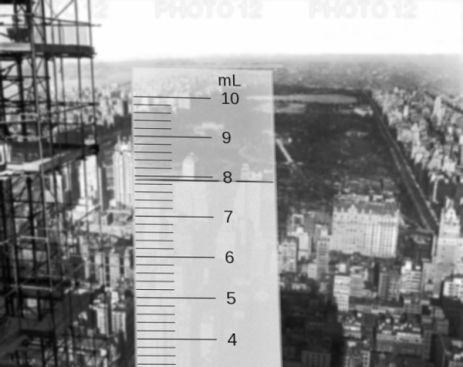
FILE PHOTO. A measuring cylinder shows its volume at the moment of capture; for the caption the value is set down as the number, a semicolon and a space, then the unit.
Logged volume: 7.9; mL
